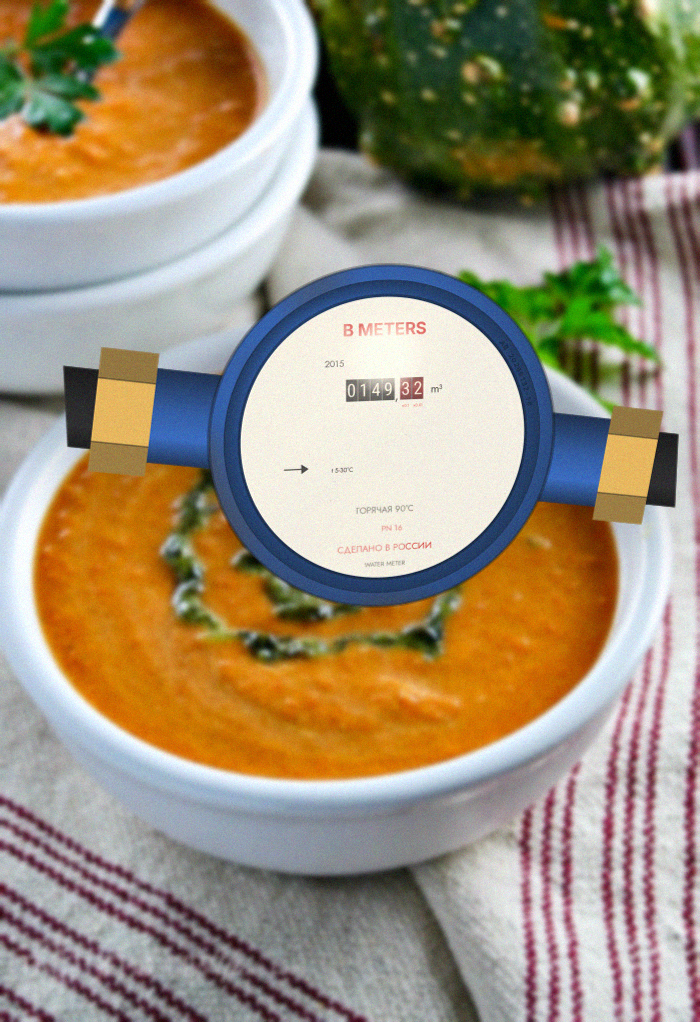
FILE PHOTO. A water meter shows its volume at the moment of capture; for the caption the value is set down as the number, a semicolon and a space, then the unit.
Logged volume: 149.32; m³
